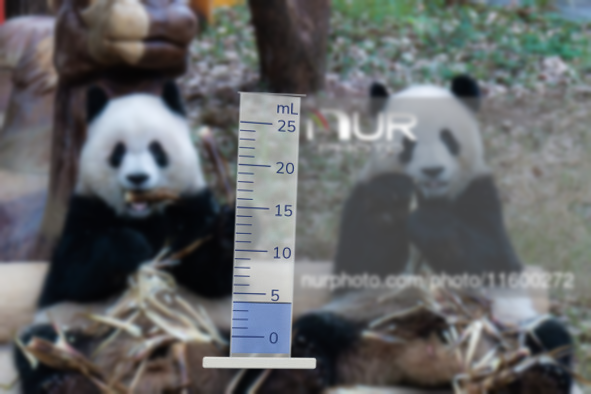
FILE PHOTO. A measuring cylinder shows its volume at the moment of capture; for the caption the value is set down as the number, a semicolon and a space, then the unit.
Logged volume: 4; mL
